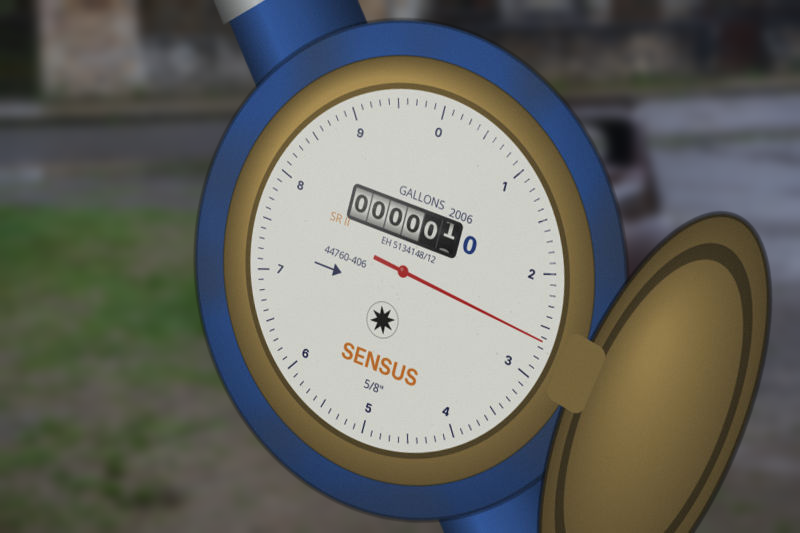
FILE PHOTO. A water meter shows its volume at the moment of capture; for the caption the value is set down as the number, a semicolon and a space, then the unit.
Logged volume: 12.6; gal
